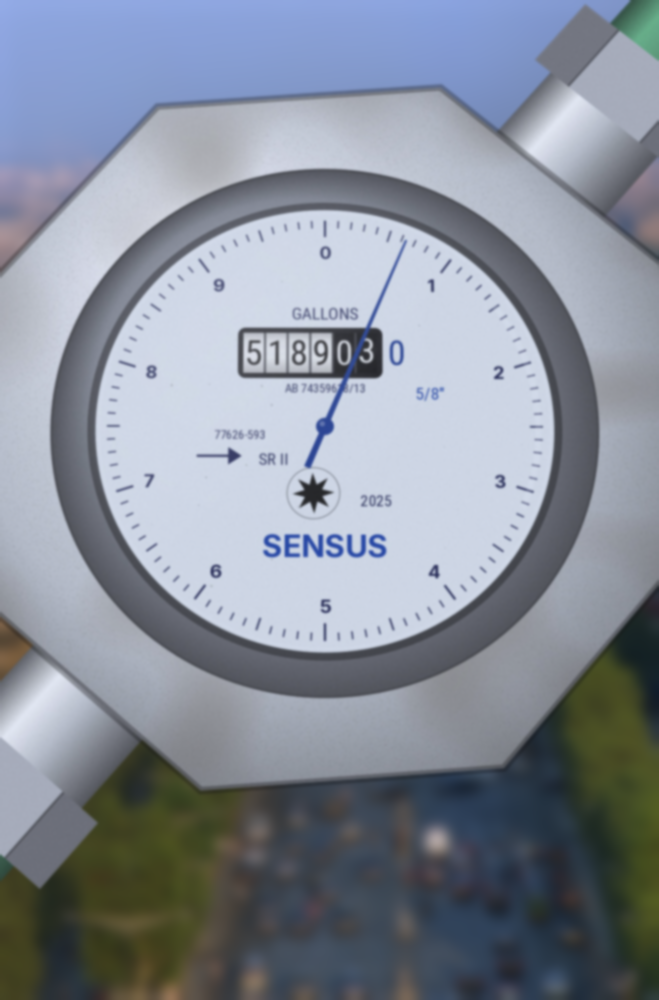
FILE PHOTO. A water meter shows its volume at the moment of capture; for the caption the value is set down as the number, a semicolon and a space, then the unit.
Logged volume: 5189030.6; gal
